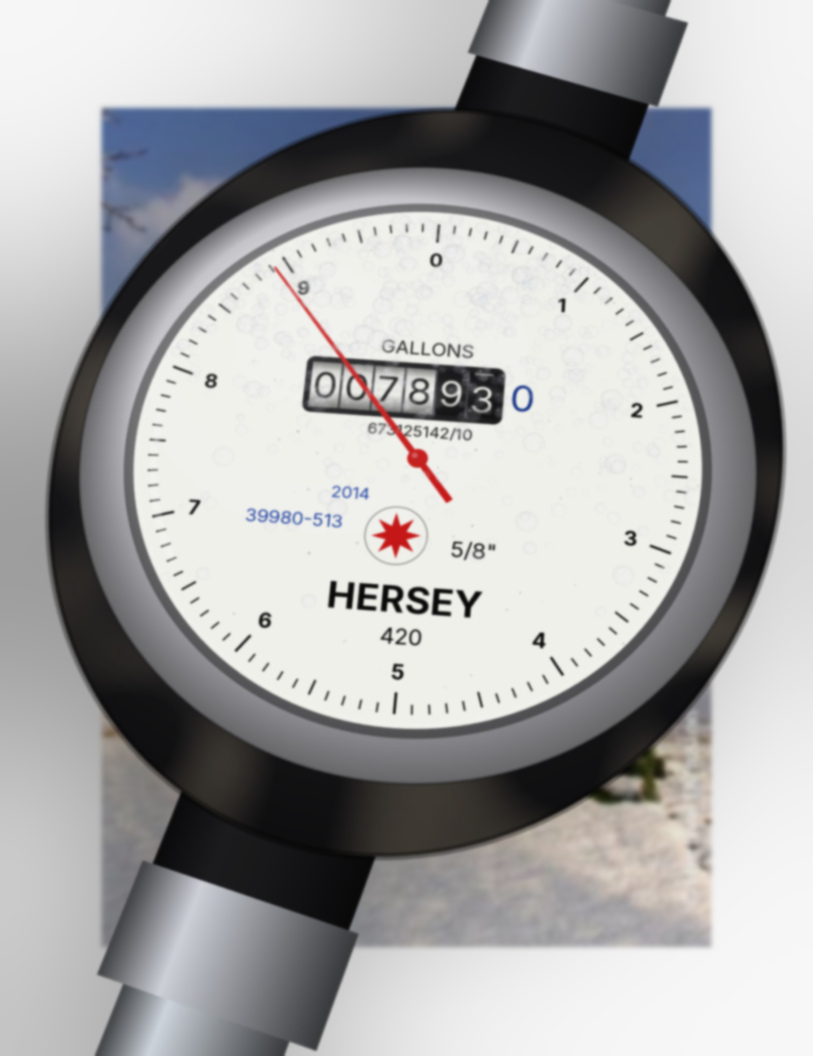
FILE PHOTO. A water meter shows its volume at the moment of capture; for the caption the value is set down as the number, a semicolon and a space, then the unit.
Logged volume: 78928.9; gal
